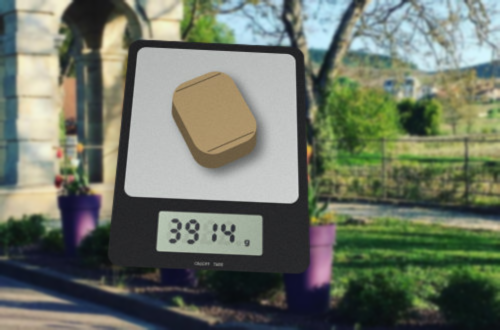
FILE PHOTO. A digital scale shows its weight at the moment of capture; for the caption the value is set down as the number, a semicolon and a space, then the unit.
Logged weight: 3914; g
